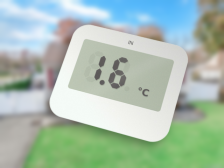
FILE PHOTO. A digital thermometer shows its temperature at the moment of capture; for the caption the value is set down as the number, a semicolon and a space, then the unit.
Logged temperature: 1.6; °C
